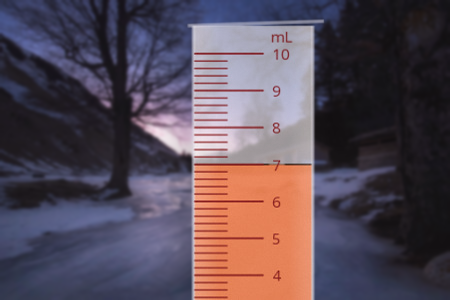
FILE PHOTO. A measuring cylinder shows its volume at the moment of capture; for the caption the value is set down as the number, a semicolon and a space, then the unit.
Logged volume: 7; mL
